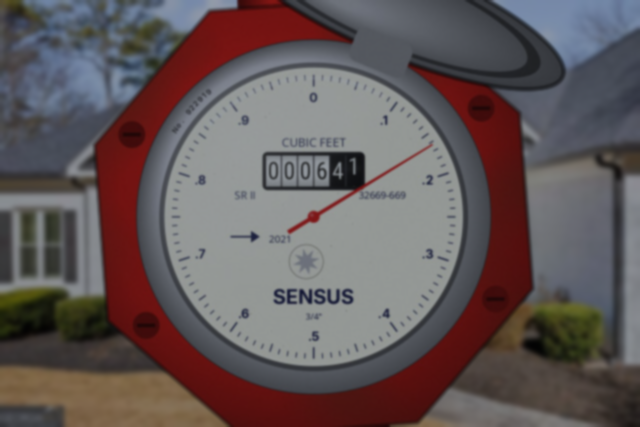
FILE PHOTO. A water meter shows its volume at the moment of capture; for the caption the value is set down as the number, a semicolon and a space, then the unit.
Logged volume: 641.16; ft³
